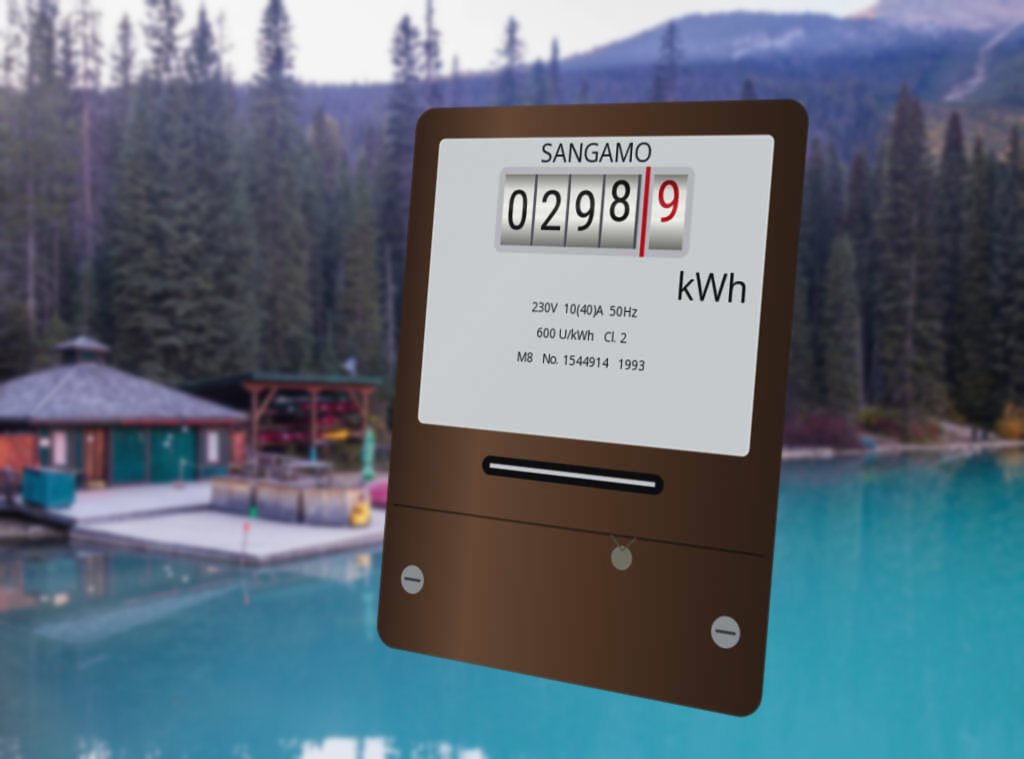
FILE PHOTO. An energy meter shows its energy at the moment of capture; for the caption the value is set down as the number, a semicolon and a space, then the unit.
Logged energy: 298.9; kWh
